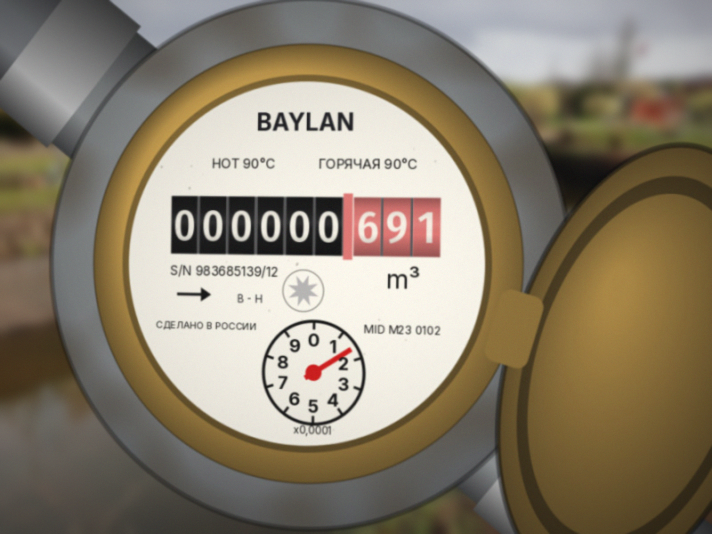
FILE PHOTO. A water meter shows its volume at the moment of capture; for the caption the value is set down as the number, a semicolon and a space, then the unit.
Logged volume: 0.6911; m³
